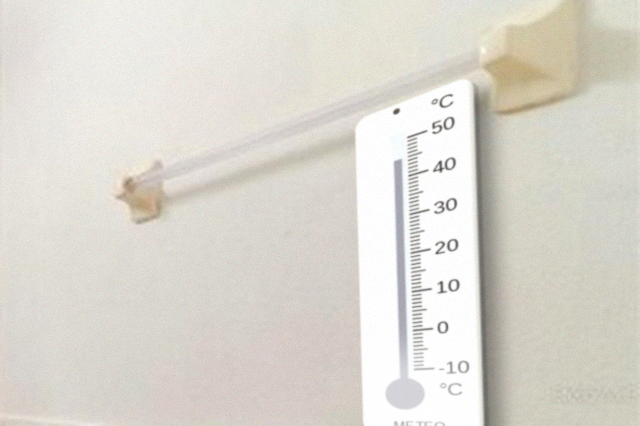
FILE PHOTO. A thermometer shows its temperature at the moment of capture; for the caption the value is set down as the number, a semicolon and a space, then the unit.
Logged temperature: 45; °C
